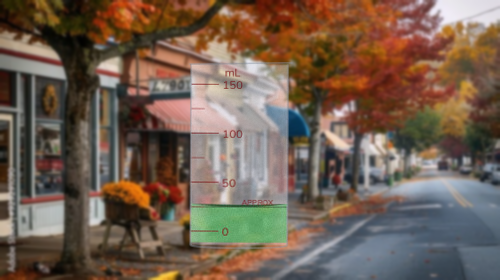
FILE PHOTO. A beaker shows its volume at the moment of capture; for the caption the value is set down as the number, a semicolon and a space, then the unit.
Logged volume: 25; mL
